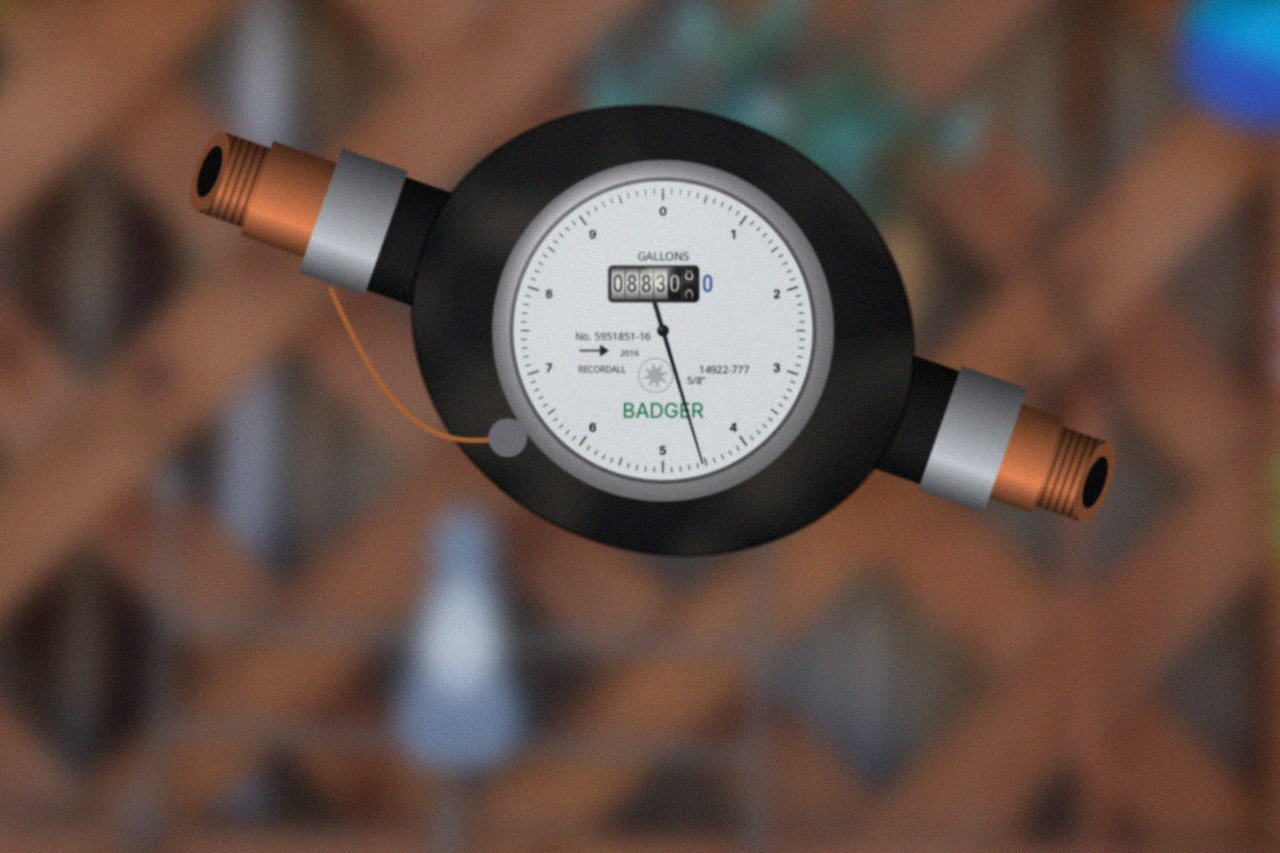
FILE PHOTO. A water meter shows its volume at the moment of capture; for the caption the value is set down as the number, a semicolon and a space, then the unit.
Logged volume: 883084.5; gal
